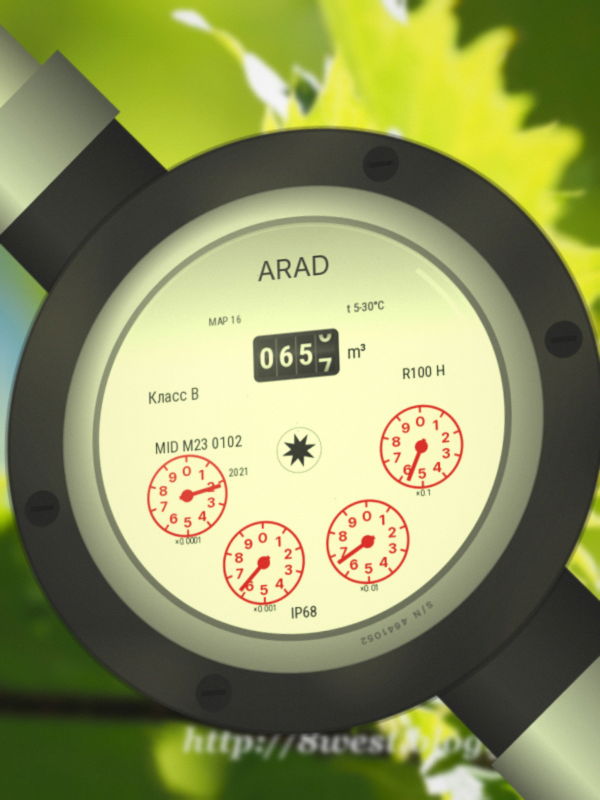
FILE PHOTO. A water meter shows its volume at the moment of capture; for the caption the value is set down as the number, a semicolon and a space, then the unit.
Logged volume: 656.5662; m³
